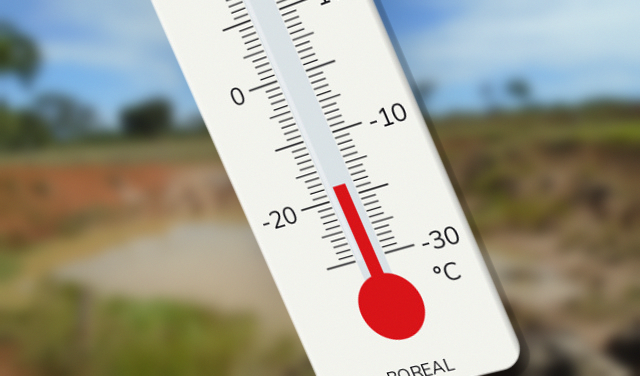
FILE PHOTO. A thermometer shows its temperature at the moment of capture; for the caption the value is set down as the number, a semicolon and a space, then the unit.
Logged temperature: -18; °C
